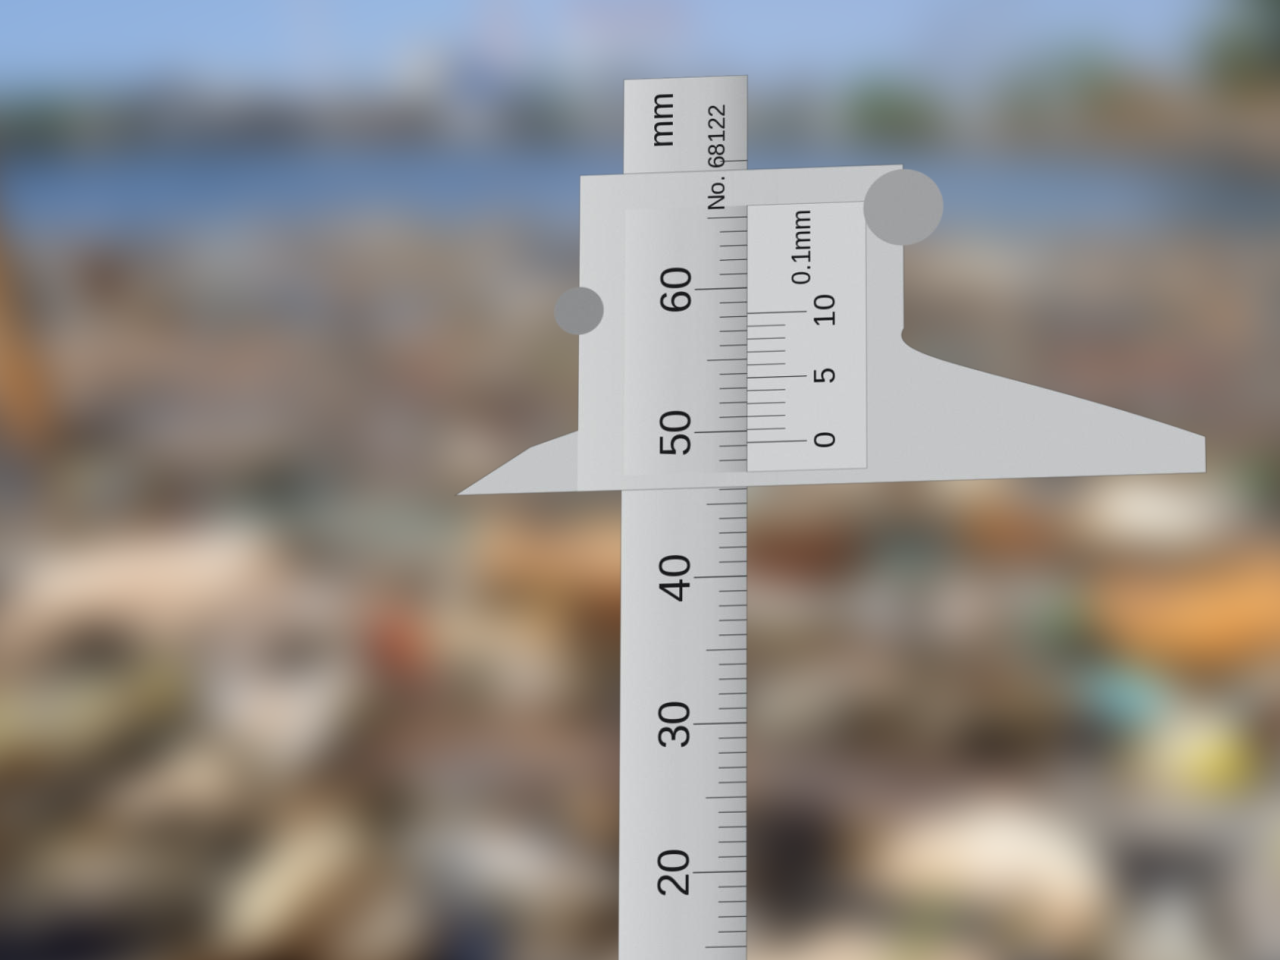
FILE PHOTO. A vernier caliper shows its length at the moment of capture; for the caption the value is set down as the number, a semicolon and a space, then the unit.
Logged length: 49.2; mm
